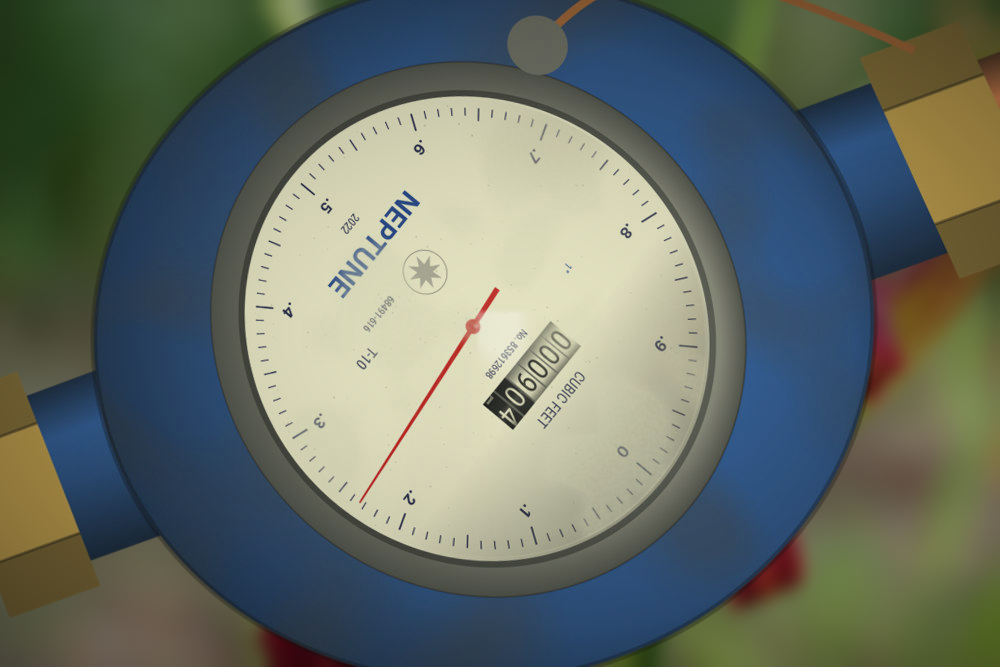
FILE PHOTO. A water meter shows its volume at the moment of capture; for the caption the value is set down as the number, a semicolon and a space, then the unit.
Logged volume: 904.23; ft³
